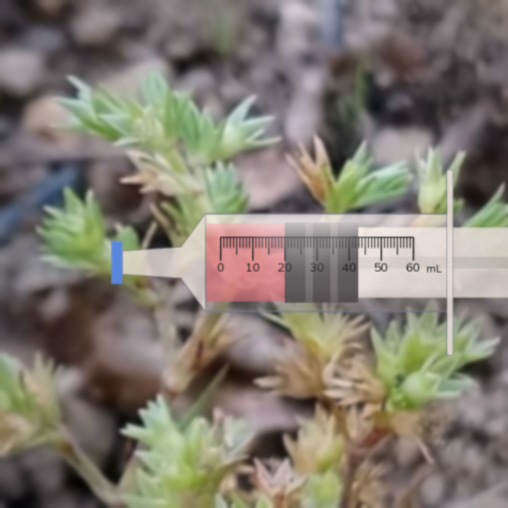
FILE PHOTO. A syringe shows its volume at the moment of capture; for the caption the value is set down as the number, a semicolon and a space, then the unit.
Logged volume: 20; mL
